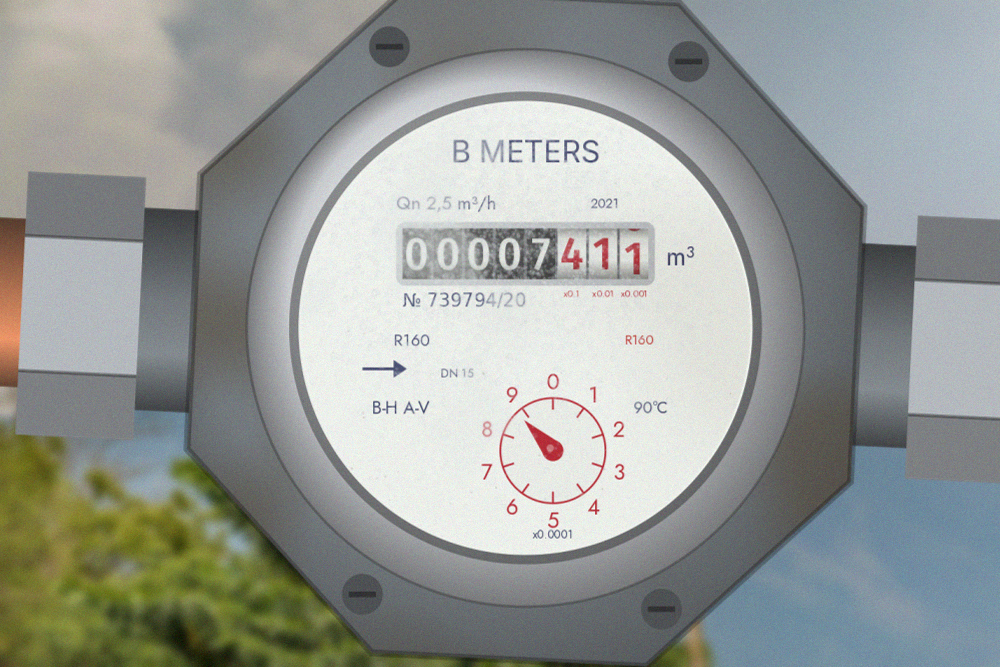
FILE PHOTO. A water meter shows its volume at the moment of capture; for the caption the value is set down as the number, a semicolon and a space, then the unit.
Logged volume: 7.4108; m³
